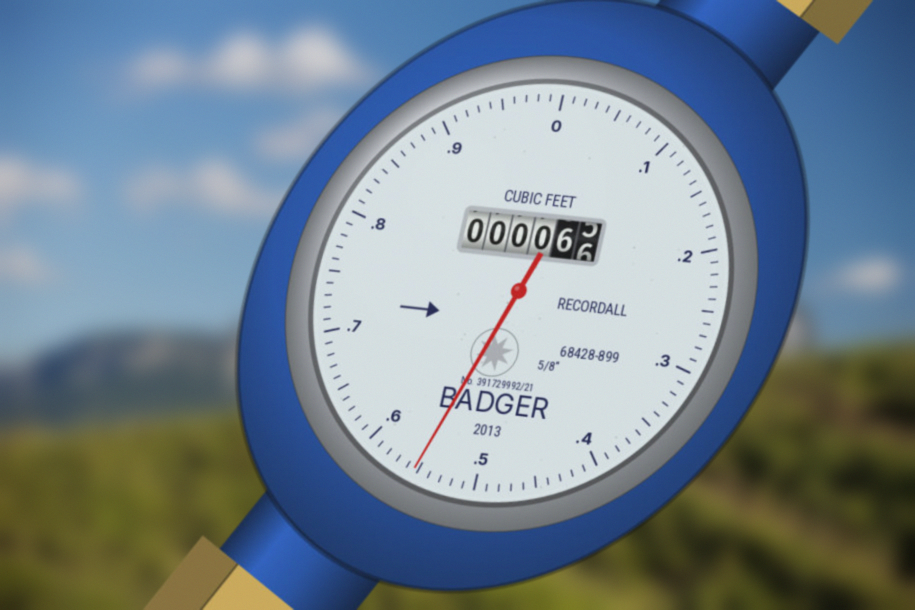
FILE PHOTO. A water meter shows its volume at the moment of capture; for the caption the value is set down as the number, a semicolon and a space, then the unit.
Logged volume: 65.55; ft³
